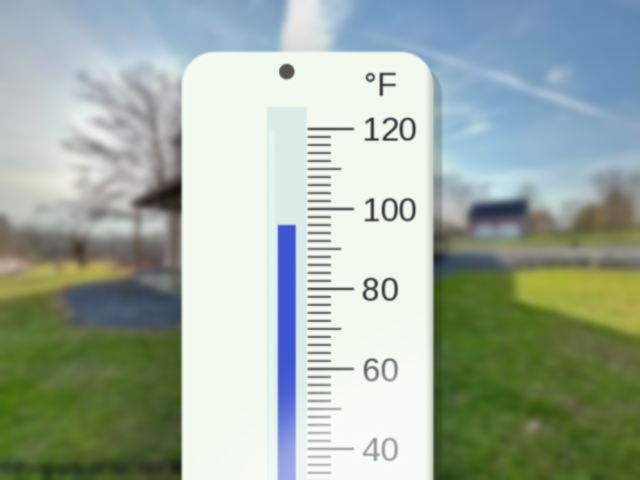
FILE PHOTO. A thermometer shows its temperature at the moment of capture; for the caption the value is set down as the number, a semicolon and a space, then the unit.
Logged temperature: 96; °F
